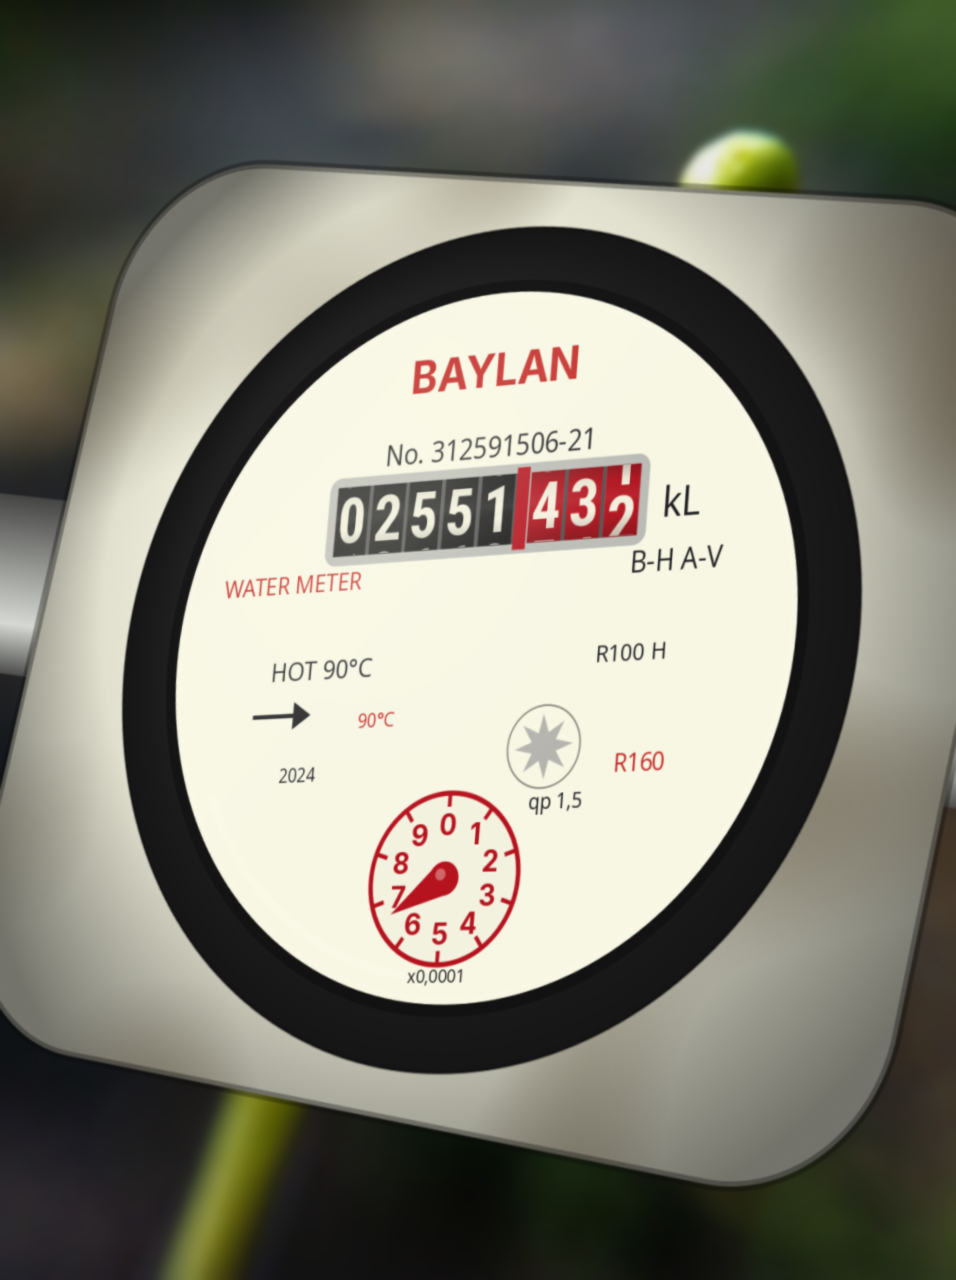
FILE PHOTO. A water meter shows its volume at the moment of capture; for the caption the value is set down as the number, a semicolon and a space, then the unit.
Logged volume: 2551.4316; kL
